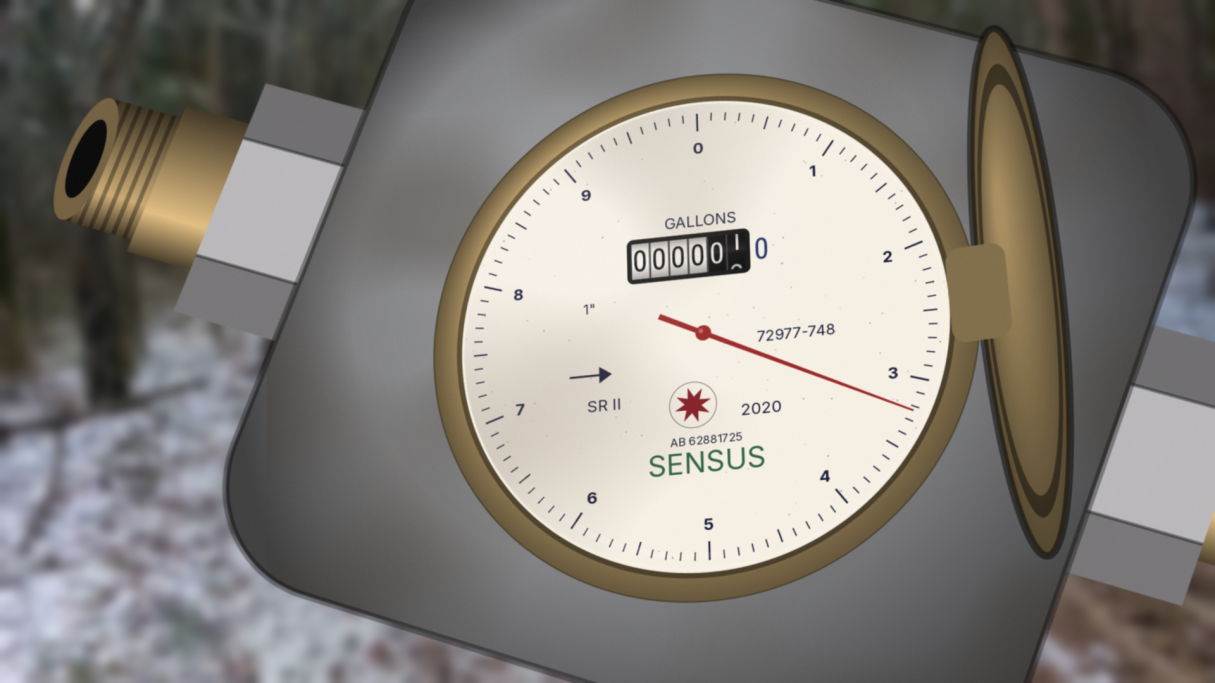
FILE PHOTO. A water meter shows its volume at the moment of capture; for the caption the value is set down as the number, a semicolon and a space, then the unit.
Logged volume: 13.2; gal
